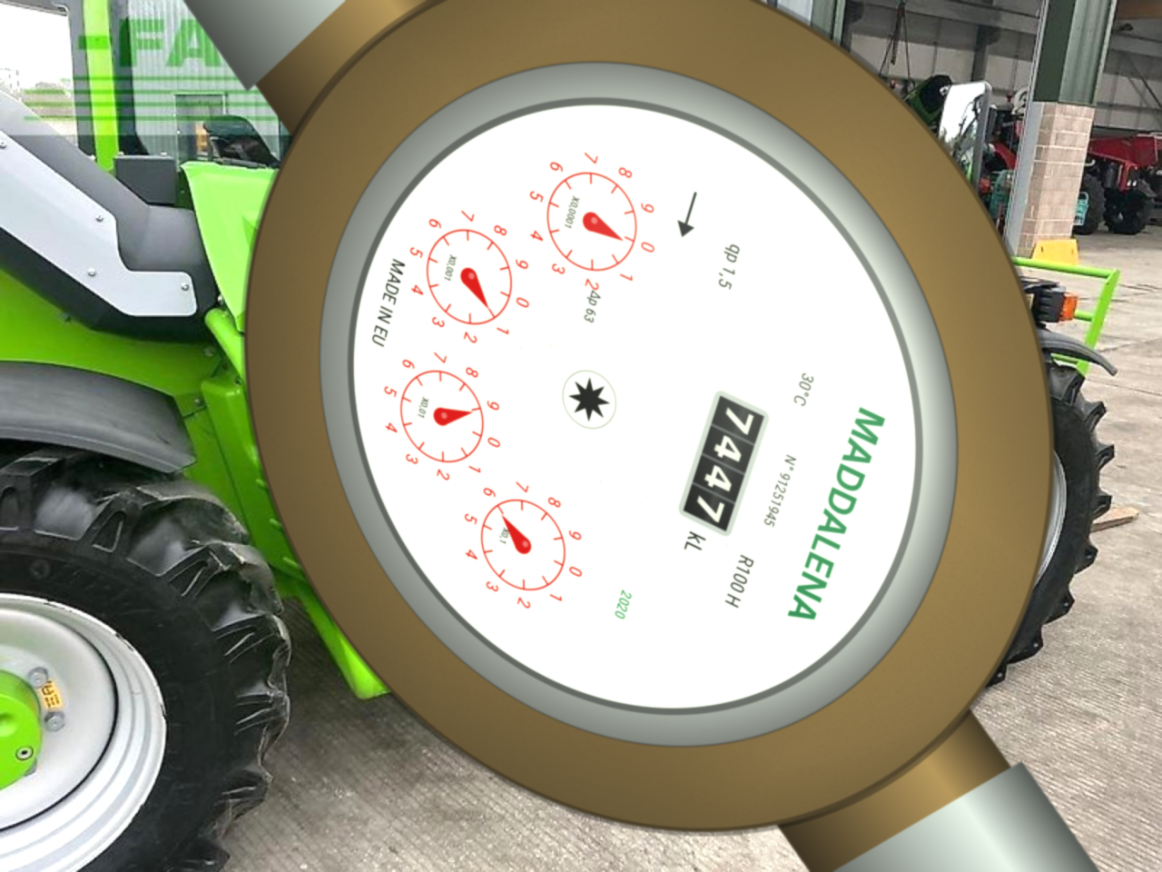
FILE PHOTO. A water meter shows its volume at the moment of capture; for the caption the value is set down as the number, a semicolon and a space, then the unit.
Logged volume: 7447.5910; kL
